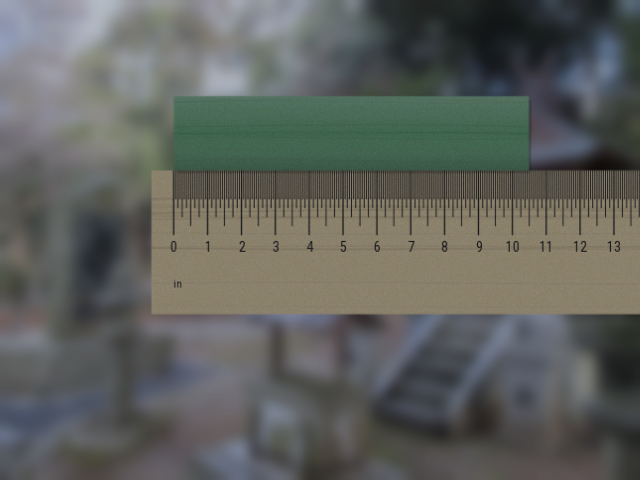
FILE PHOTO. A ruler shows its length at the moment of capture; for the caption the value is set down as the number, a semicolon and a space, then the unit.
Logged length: 10.5; in
